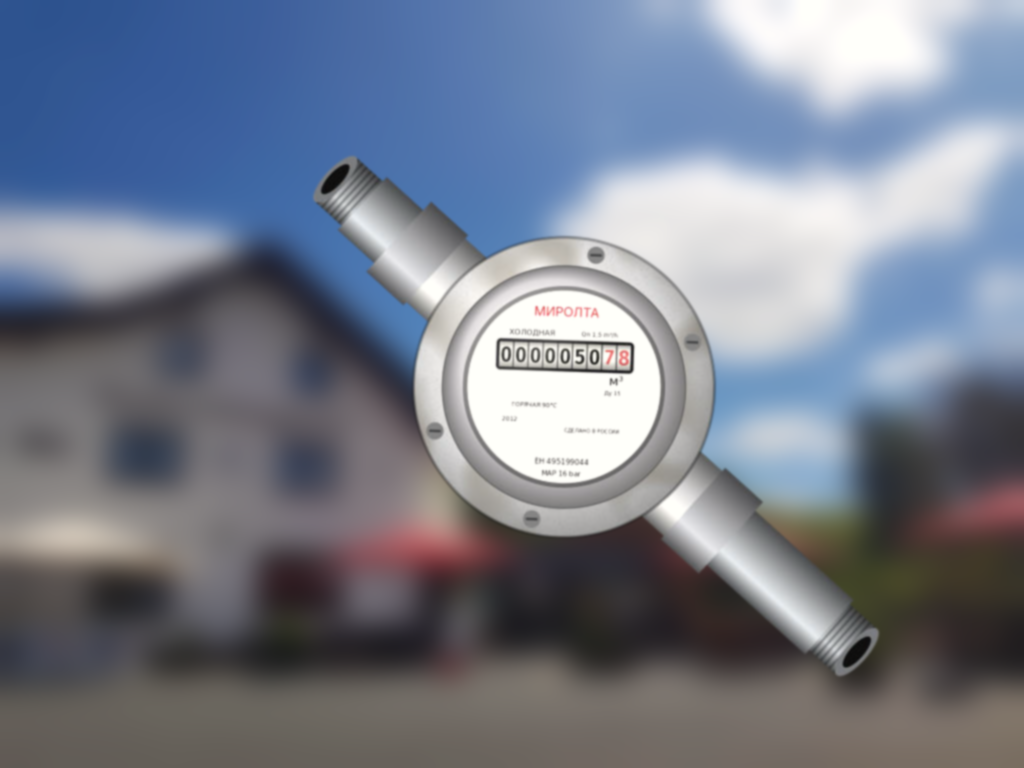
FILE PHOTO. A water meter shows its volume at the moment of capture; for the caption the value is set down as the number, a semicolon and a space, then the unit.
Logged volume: 50.78; m³
